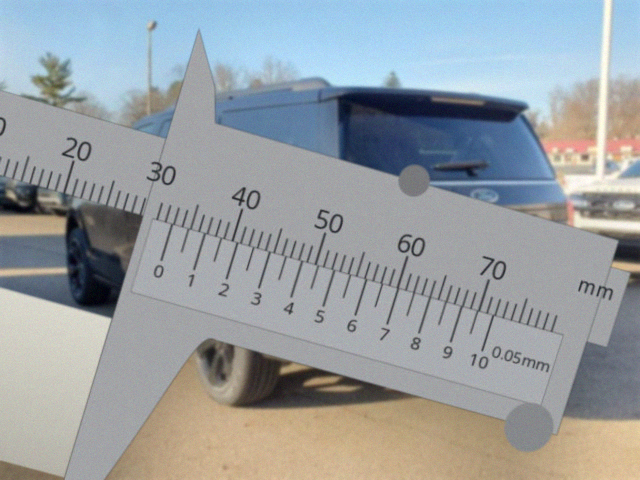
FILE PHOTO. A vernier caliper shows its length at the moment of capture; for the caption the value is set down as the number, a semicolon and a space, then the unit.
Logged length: 32.8; mm
